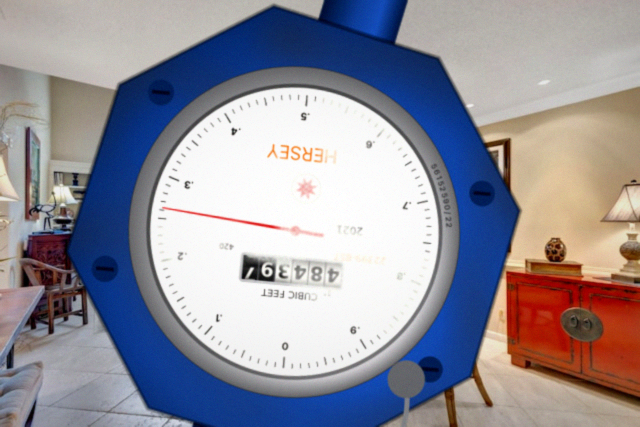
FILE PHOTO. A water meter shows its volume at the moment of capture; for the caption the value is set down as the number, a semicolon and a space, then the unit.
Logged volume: 484397.26; ft³
